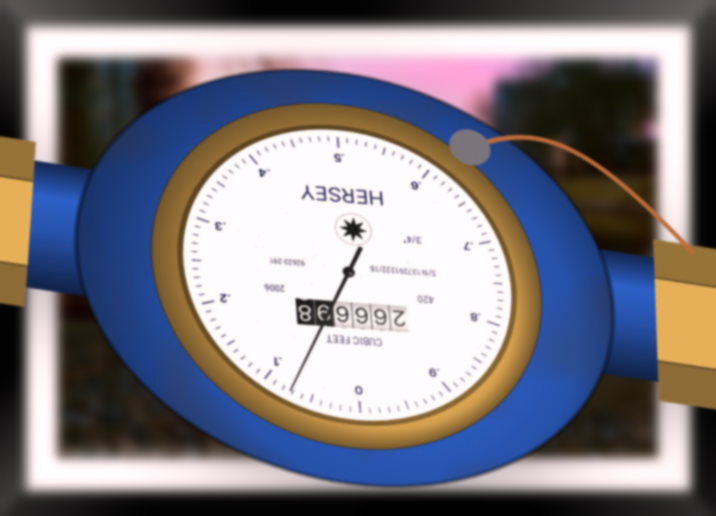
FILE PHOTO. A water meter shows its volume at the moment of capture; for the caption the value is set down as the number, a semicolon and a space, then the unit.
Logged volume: 266698.07; ft³
